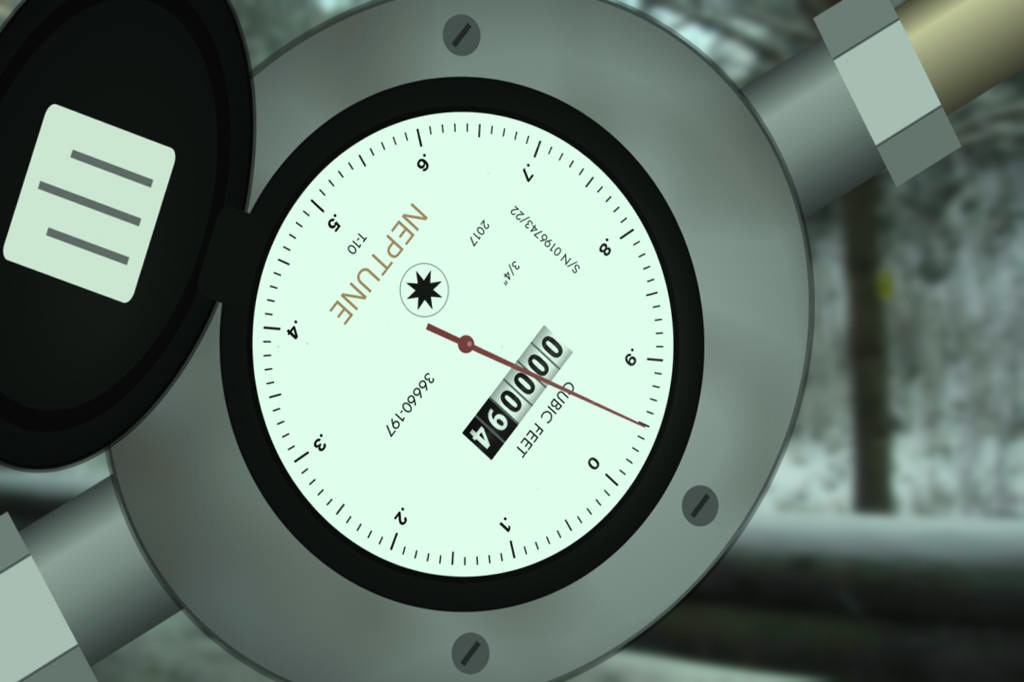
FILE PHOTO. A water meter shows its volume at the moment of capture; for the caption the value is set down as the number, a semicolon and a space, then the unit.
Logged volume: 93.95; ft³
